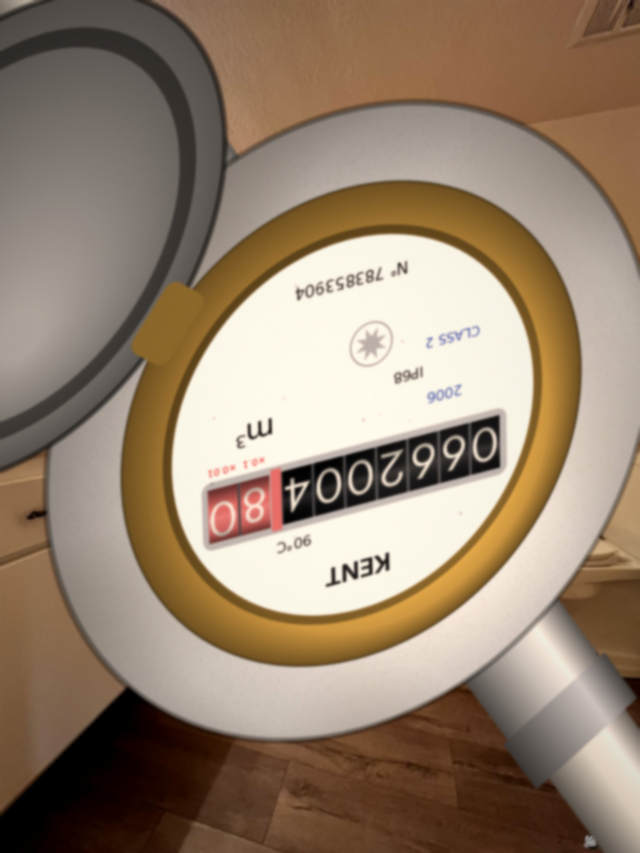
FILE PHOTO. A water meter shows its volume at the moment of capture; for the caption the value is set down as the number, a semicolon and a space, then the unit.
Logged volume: 662004.80; m³
